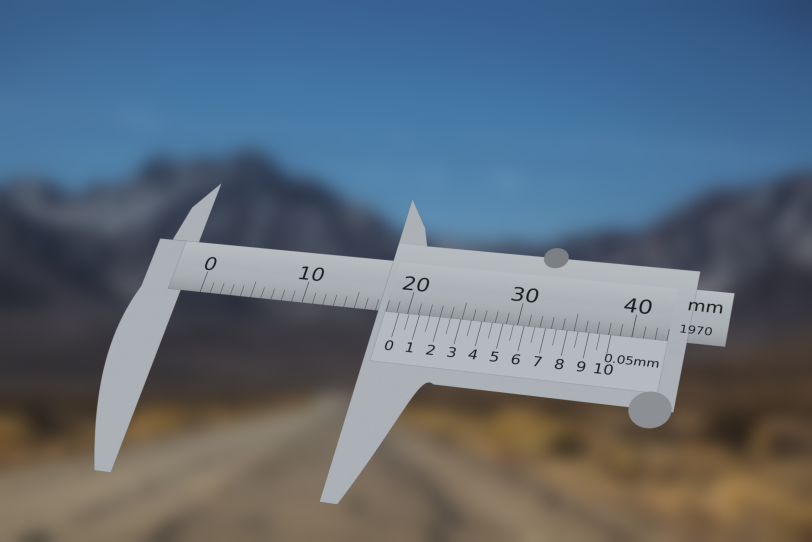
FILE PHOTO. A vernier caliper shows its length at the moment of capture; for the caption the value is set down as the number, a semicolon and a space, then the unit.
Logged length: 19.2; mm
